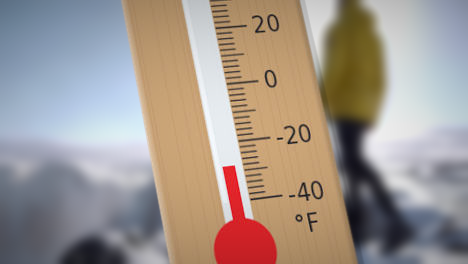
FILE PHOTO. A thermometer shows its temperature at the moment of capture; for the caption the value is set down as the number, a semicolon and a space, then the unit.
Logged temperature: -28; °F
